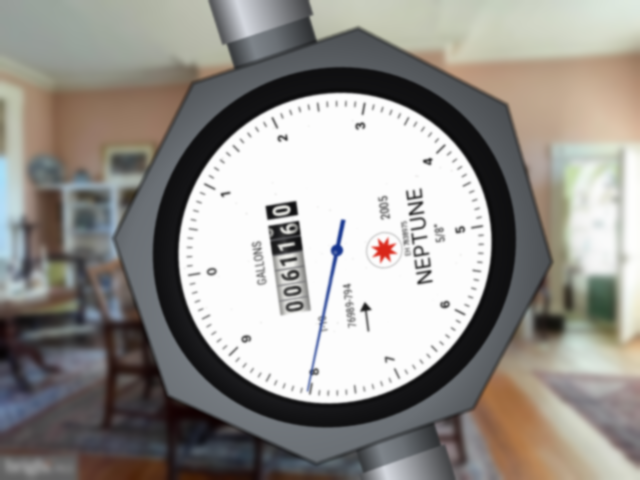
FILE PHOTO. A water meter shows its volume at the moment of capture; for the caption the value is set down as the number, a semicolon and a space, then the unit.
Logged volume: 61158.0; gal
